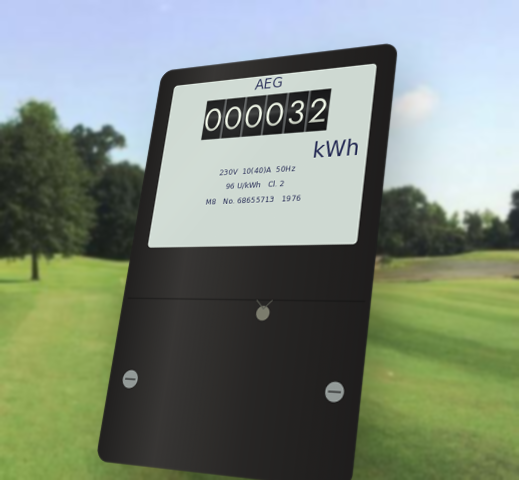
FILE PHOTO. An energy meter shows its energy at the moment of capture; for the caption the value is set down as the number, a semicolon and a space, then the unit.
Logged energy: 32; kWh
